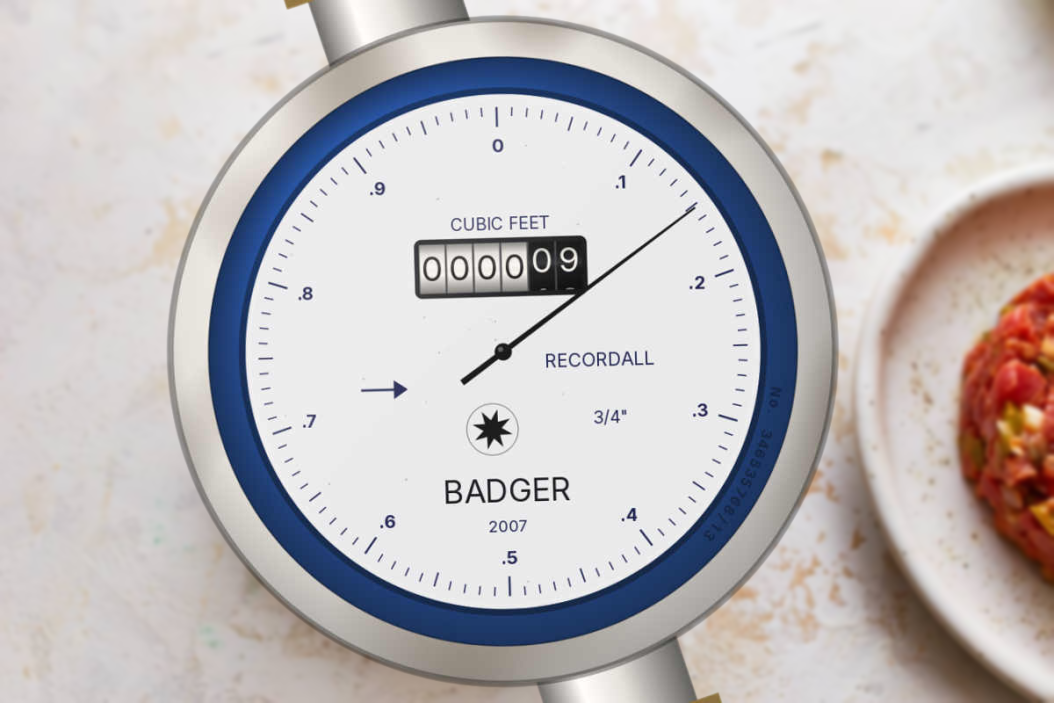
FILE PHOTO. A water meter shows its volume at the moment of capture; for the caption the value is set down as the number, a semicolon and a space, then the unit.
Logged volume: 9.15; ft³
